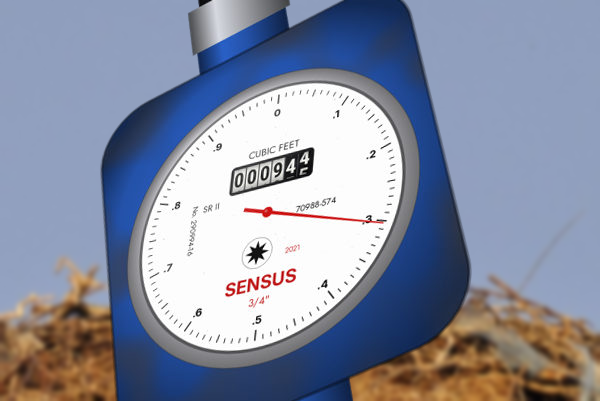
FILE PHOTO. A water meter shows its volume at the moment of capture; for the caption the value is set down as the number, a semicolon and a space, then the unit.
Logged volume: 944.30; ft³
